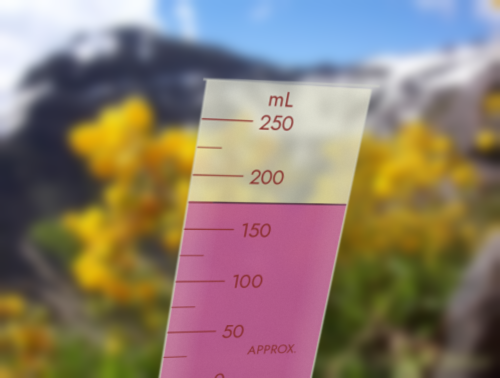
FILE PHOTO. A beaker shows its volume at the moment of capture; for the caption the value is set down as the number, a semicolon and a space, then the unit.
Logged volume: 175; mL
